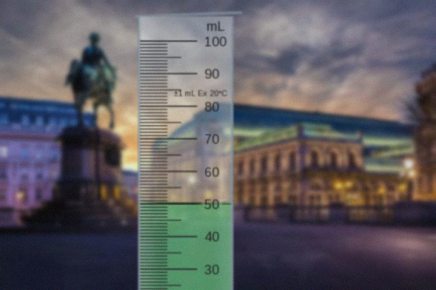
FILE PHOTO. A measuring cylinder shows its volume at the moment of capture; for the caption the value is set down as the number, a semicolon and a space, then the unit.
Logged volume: 50; mL
